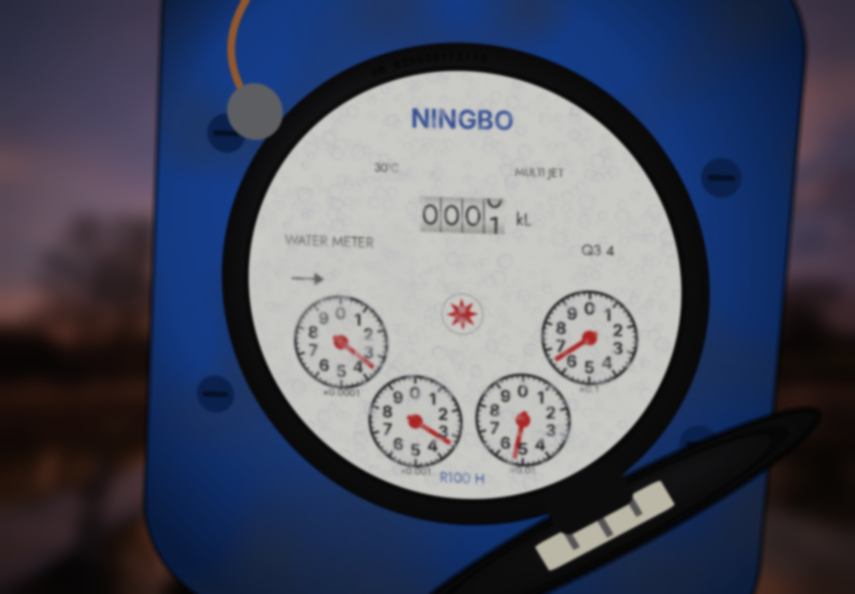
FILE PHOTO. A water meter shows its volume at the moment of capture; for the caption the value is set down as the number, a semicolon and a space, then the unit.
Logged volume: 0.6533; kL
